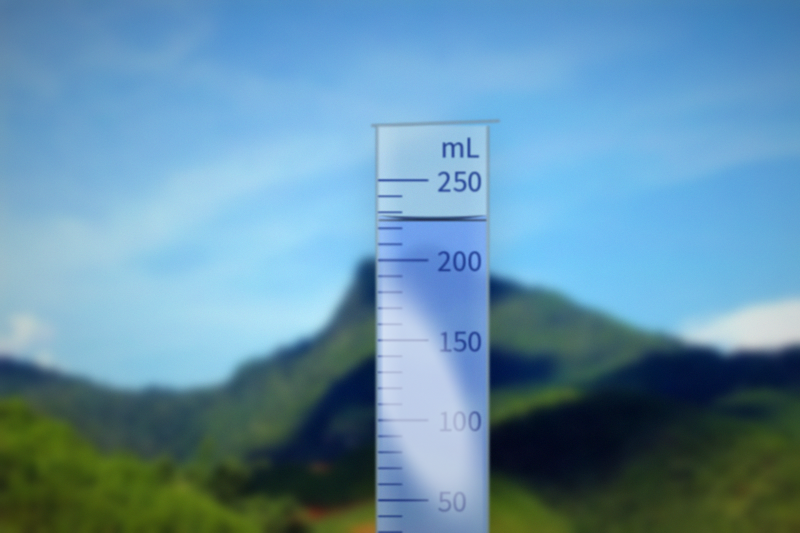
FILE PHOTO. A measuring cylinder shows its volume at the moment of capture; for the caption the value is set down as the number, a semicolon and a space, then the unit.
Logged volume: 225; mL
